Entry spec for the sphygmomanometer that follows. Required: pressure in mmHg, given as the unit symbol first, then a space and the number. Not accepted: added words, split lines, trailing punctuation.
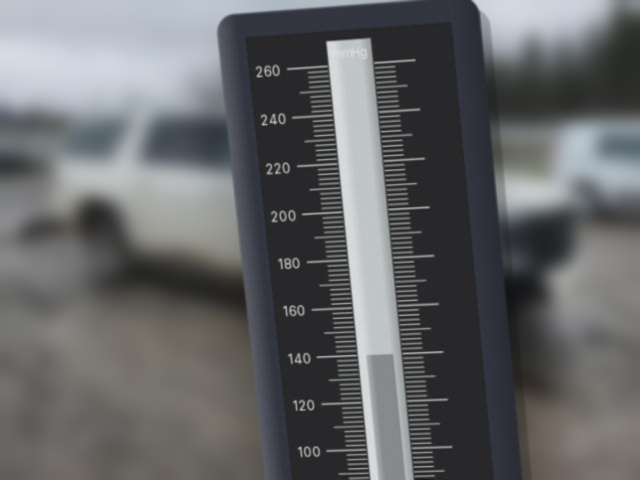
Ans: mmHg 140
